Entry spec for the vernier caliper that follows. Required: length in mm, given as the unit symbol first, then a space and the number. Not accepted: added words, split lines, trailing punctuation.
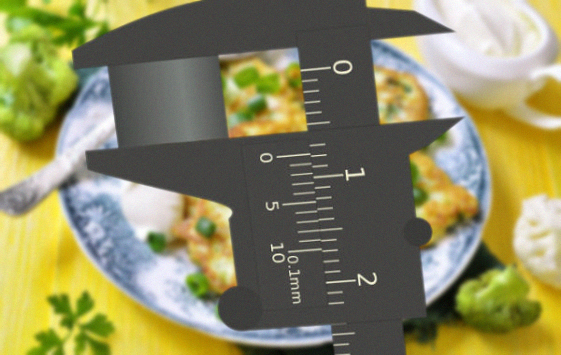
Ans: mm 7.8
